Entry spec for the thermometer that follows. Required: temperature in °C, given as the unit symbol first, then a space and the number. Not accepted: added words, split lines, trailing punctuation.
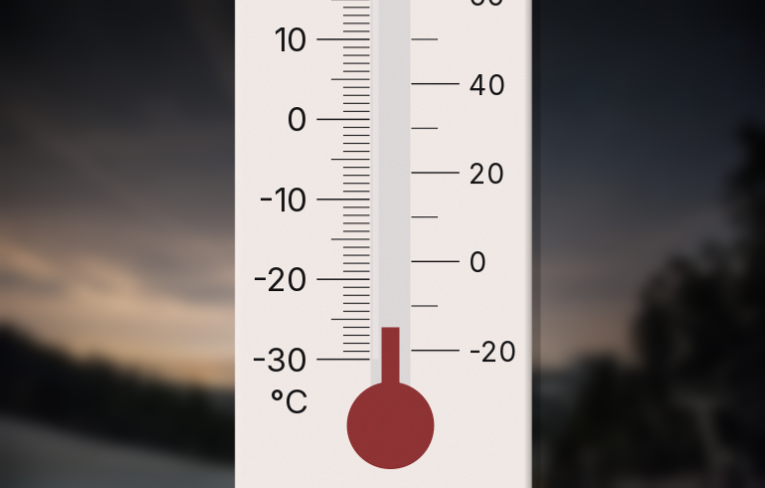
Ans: °C -26
